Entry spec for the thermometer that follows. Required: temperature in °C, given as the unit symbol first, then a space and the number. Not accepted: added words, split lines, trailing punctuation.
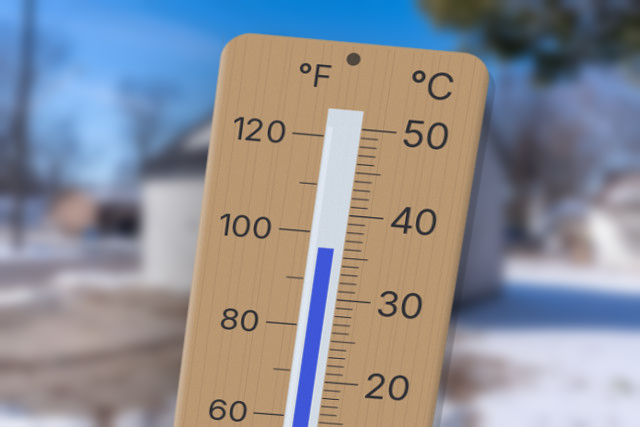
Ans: °C 36
